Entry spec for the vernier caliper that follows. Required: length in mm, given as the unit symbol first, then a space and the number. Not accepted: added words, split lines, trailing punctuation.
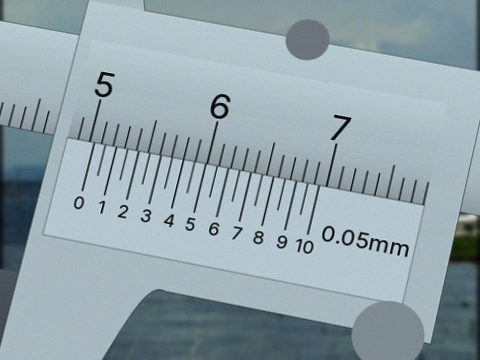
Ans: mm 50.4
